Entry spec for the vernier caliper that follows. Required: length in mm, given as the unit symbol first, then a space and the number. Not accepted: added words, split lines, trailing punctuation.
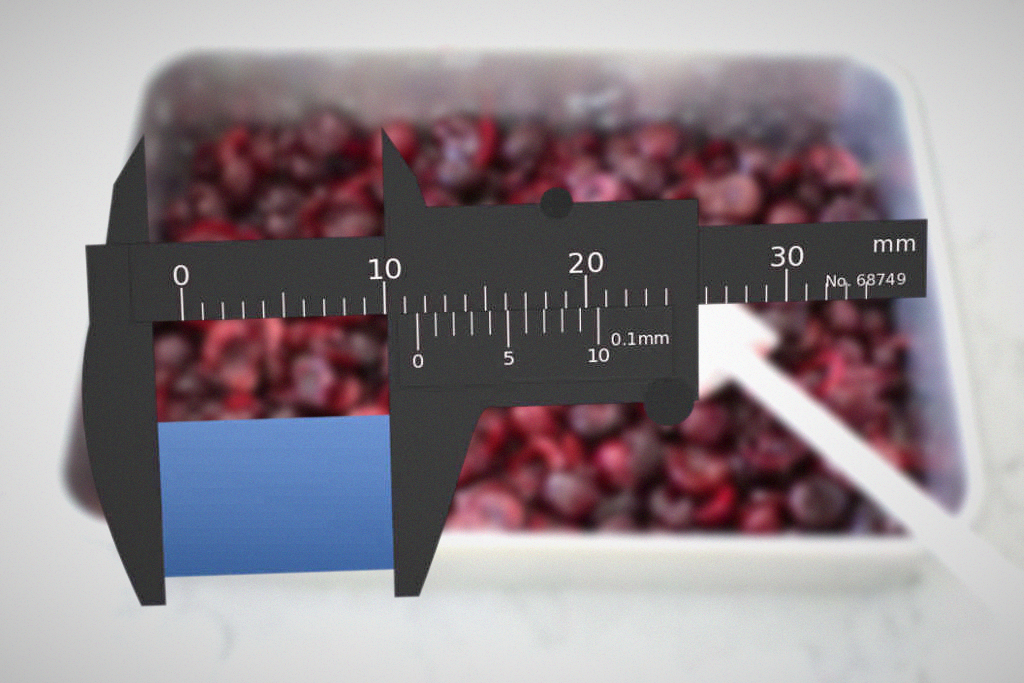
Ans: mm 11.6
